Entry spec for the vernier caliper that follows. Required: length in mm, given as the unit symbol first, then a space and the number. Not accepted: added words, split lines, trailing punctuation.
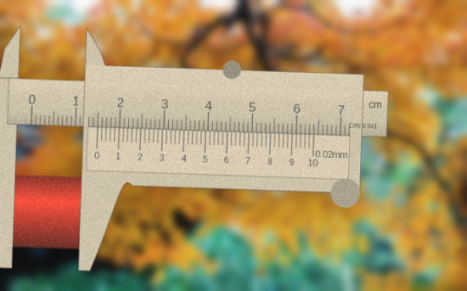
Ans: mm 15.0
